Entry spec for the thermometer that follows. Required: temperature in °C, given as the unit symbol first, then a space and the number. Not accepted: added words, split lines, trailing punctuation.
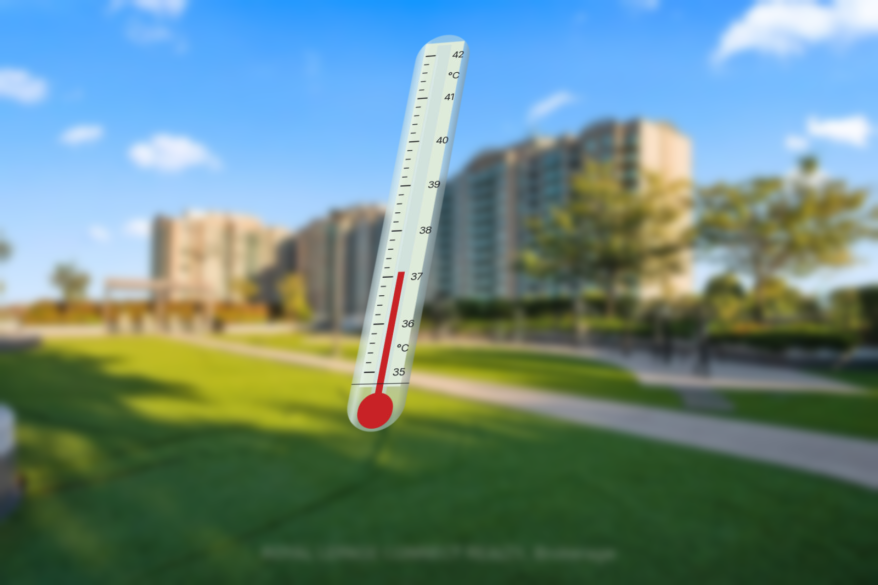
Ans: °C 37.1
